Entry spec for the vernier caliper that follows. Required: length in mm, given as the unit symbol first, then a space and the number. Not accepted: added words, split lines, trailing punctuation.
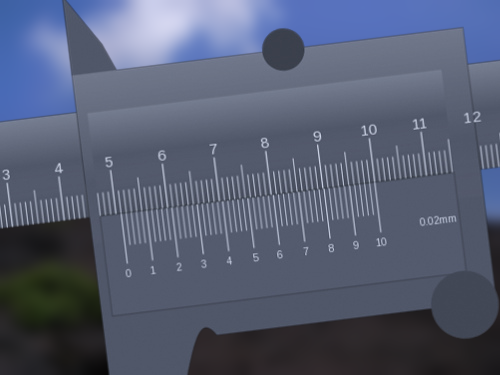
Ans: mm 51.0
